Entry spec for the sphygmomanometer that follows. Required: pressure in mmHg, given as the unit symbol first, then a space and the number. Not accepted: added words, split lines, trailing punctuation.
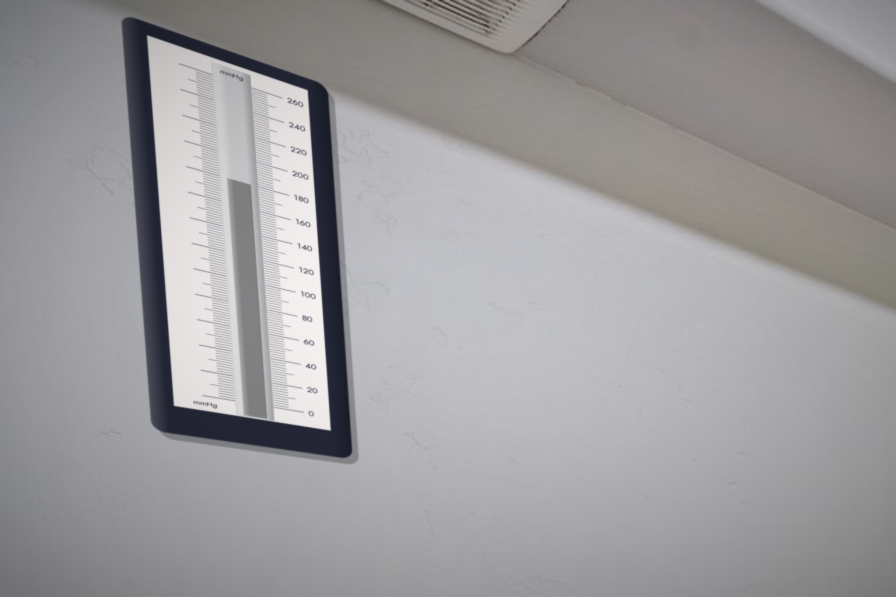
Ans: mmHg 180
